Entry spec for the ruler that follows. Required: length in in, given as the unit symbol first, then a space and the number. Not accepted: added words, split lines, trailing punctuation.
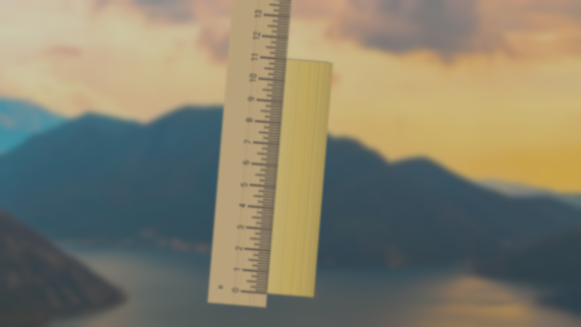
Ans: in 11
